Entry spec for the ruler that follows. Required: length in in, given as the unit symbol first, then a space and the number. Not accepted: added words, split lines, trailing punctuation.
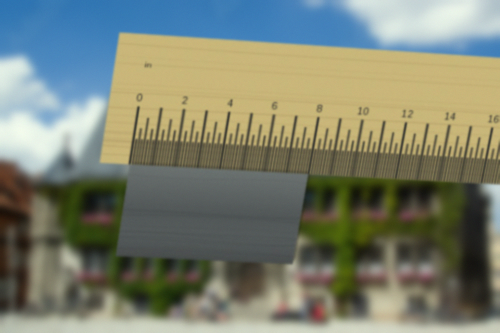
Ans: in 8
